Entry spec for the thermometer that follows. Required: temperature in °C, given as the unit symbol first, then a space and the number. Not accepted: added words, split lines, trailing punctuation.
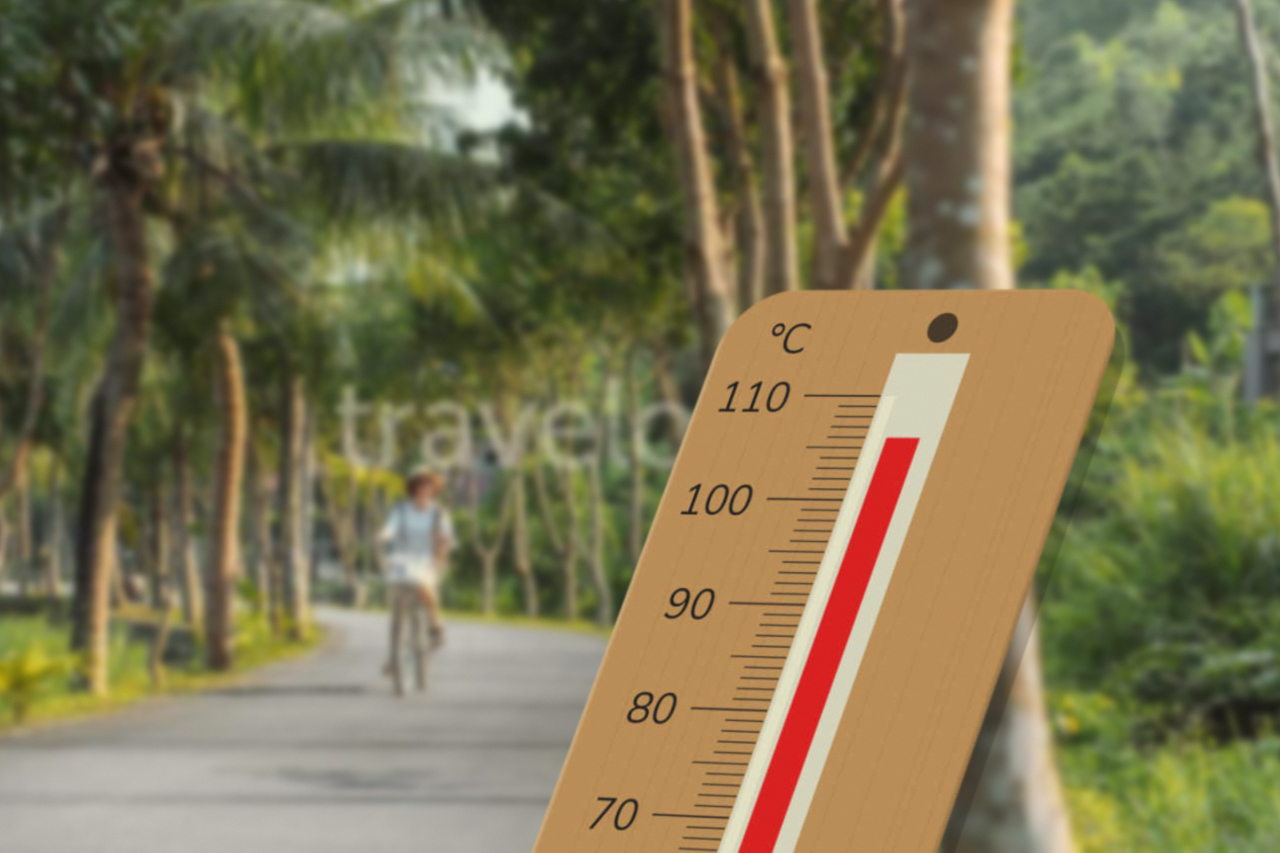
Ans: °C 106
